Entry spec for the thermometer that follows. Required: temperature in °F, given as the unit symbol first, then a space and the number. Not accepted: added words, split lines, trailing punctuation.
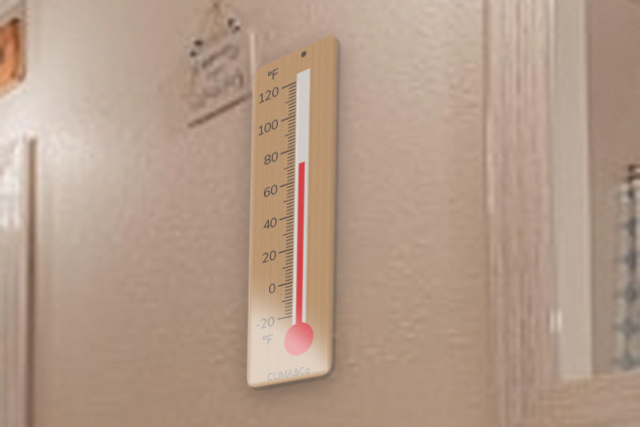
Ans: °F 70
